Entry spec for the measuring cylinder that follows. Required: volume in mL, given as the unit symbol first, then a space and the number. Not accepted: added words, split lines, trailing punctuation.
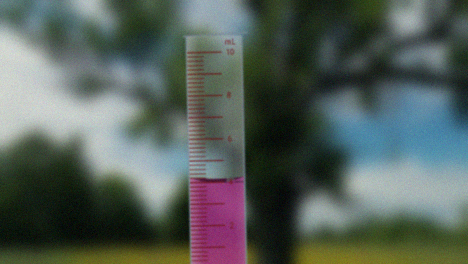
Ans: mL 4
